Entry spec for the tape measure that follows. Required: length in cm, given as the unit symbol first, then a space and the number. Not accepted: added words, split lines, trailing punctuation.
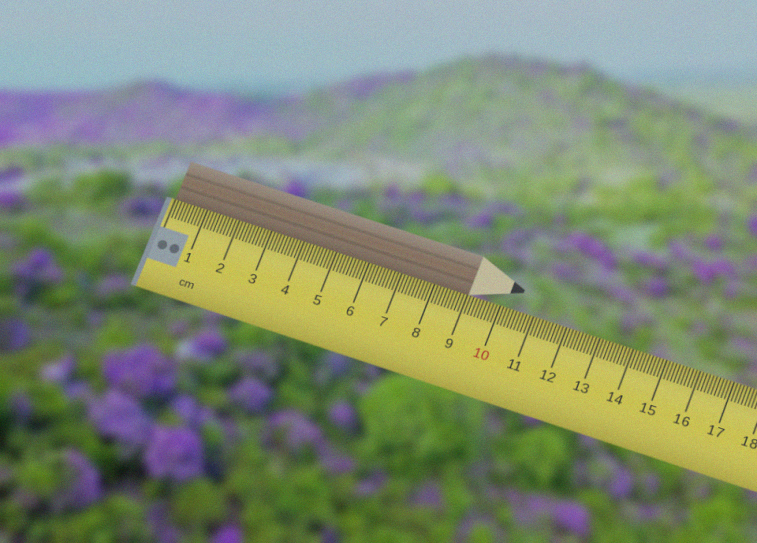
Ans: cm 10.5
